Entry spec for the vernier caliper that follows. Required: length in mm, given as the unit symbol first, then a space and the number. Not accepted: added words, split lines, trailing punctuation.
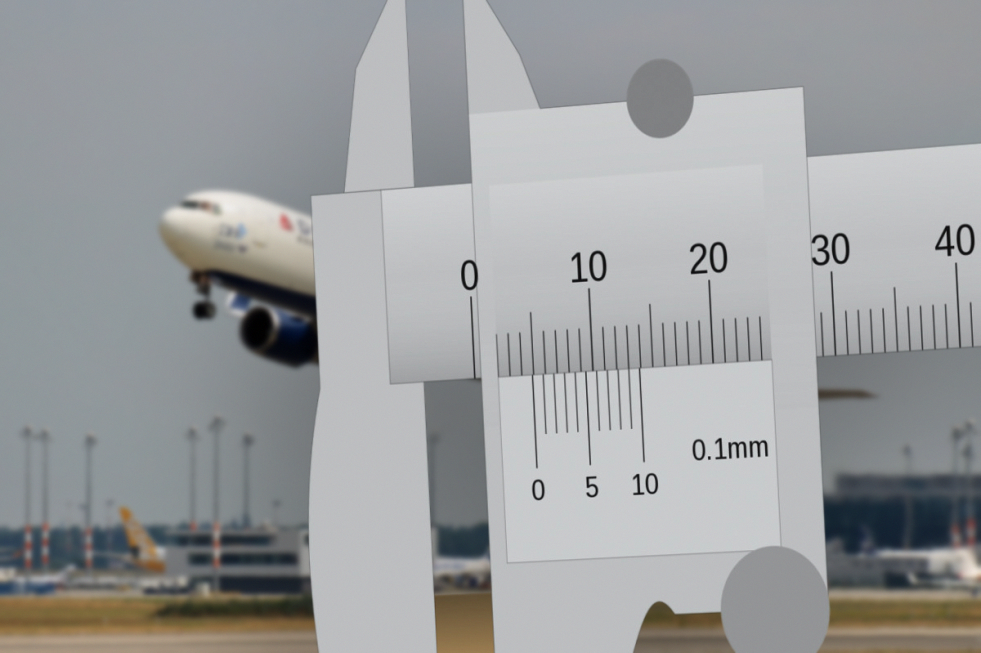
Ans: mm 4.9
